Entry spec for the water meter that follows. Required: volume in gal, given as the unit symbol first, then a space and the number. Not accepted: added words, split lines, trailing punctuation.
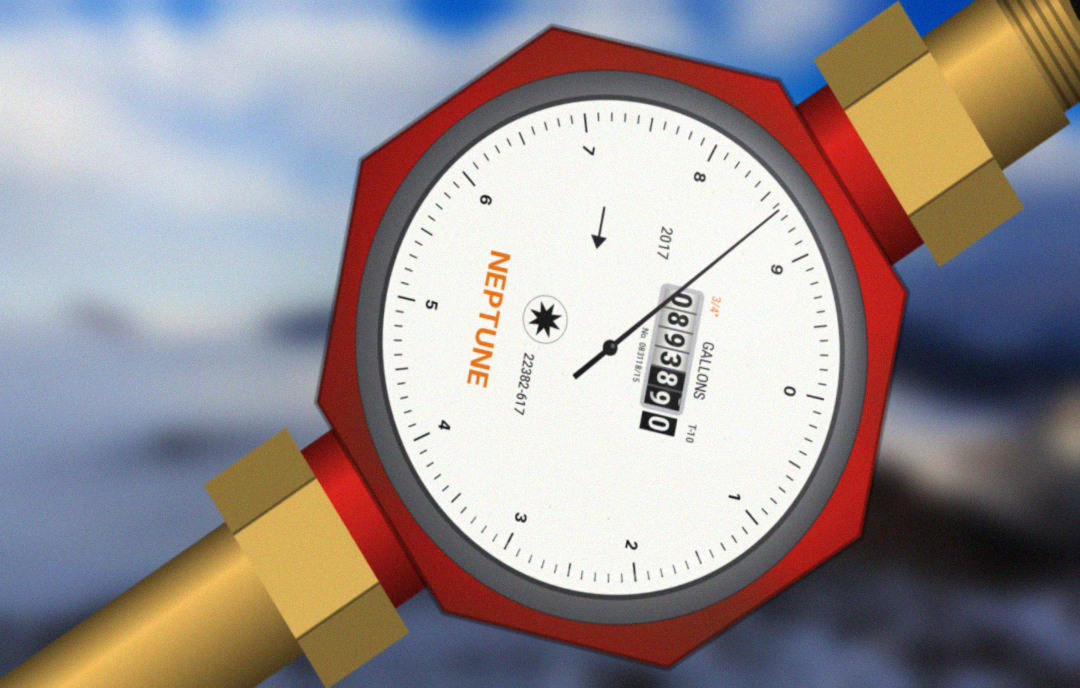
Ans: gal 893888.6
